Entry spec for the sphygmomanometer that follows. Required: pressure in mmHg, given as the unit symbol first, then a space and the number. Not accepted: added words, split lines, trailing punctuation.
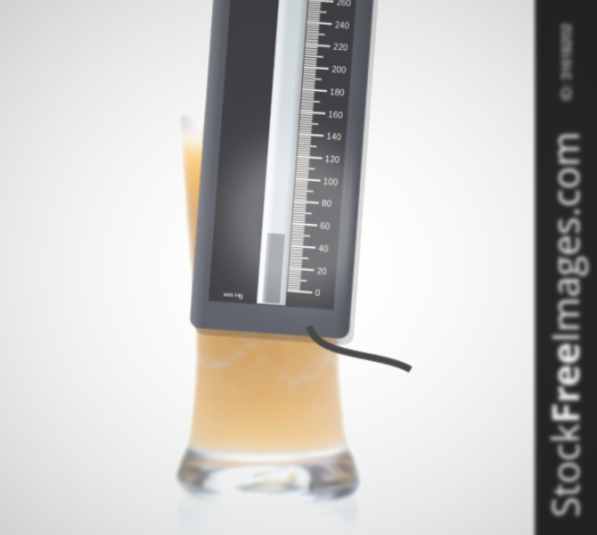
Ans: mmHg 50
